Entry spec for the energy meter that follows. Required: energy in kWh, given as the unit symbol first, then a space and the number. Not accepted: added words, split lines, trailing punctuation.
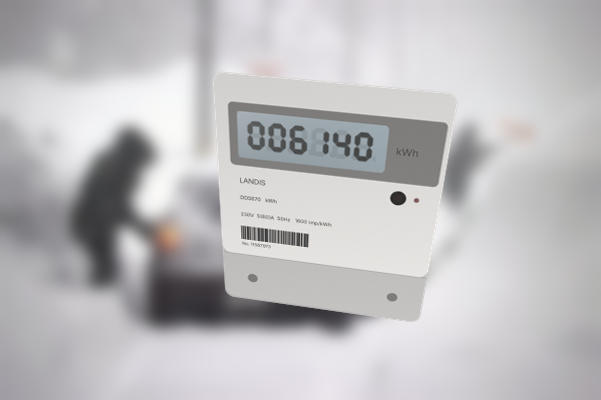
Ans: kWh 6140
